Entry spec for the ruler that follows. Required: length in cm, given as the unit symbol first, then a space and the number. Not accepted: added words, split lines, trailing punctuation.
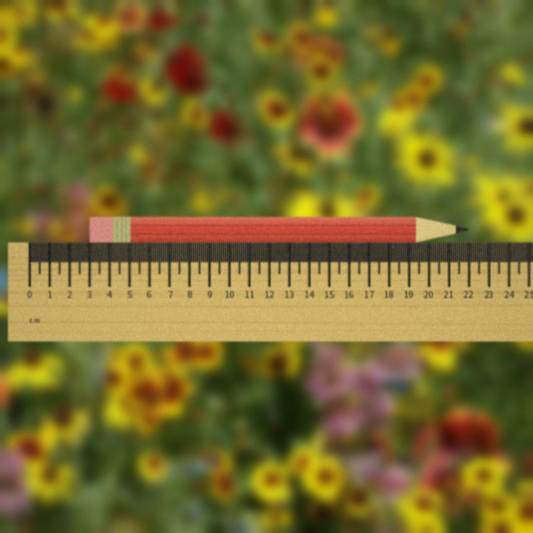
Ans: cm 19
